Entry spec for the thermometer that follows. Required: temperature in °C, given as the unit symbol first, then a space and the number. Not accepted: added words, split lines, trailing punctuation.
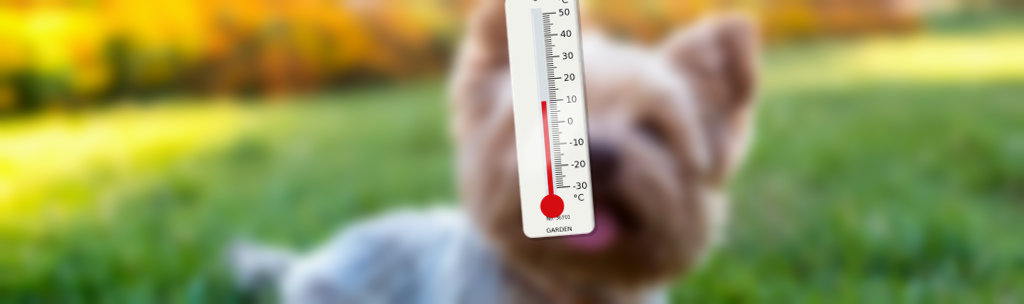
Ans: °C 10
